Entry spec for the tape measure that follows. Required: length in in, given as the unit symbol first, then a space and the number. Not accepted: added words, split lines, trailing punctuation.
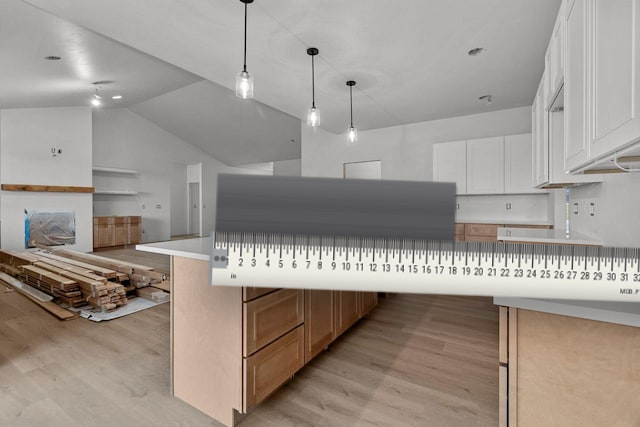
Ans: in 18
